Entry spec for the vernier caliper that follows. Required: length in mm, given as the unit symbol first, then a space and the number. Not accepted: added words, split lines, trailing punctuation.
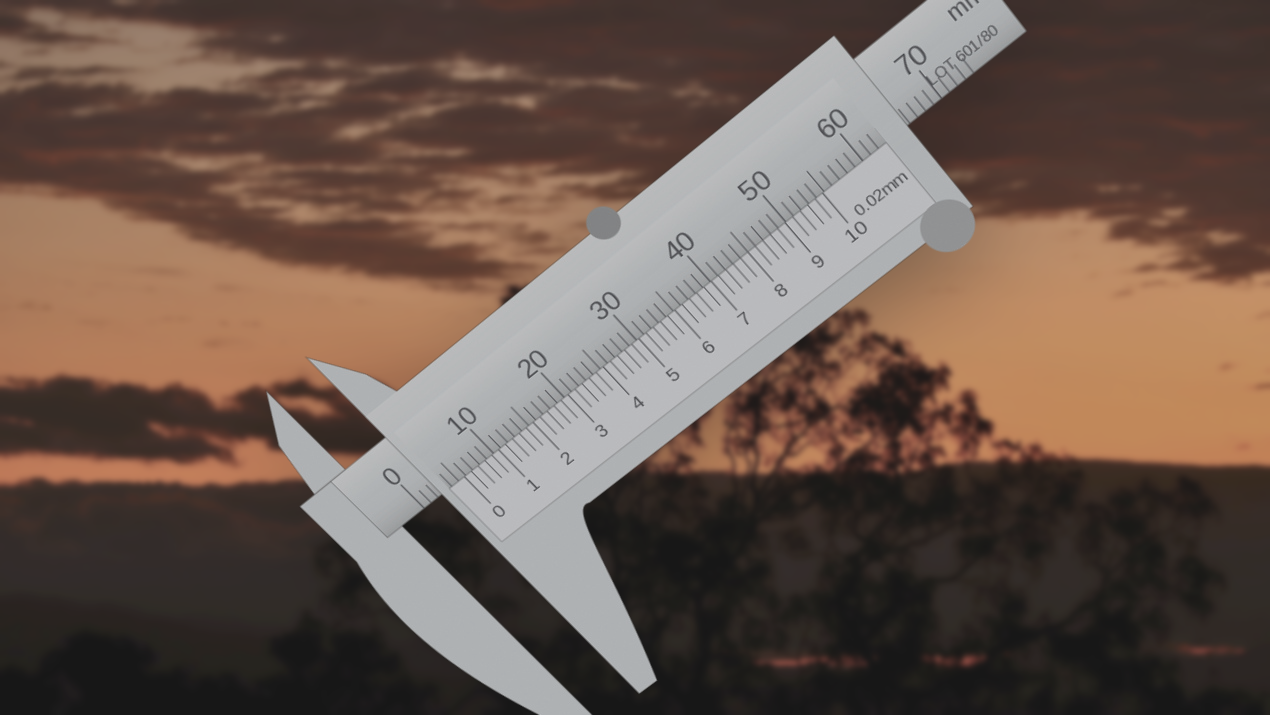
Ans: mm 5.8
